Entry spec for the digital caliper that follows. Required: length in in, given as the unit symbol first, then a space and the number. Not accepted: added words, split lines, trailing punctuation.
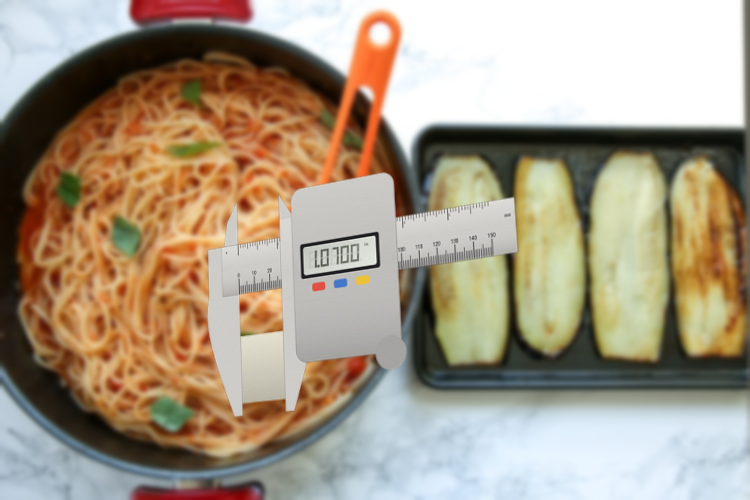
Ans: in 1.0700
